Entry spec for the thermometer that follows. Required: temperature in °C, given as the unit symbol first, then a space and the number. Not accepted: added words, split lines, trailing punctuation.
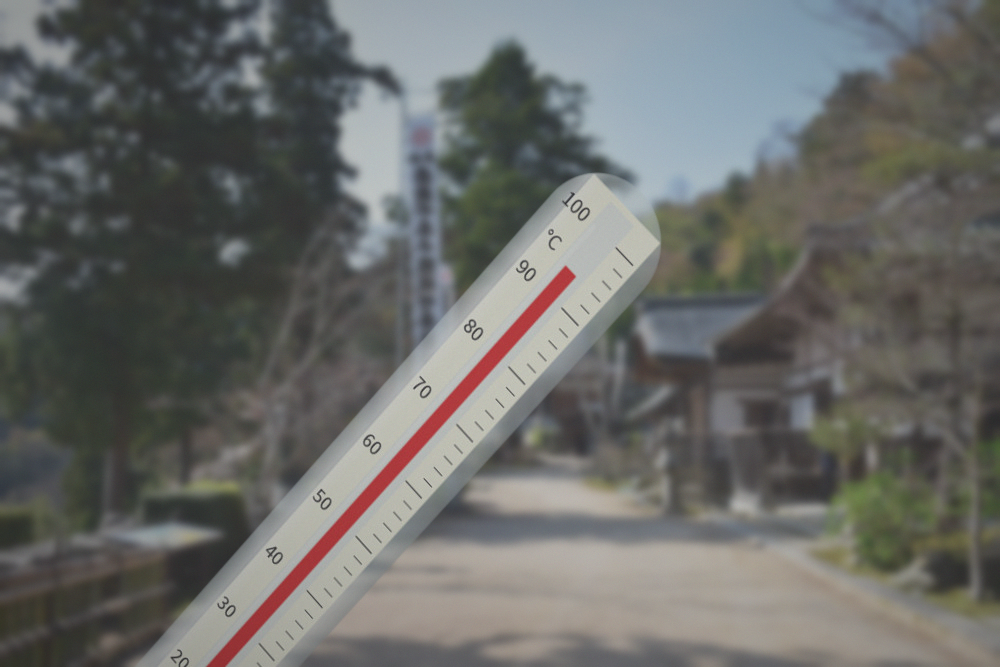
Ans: °C 94
